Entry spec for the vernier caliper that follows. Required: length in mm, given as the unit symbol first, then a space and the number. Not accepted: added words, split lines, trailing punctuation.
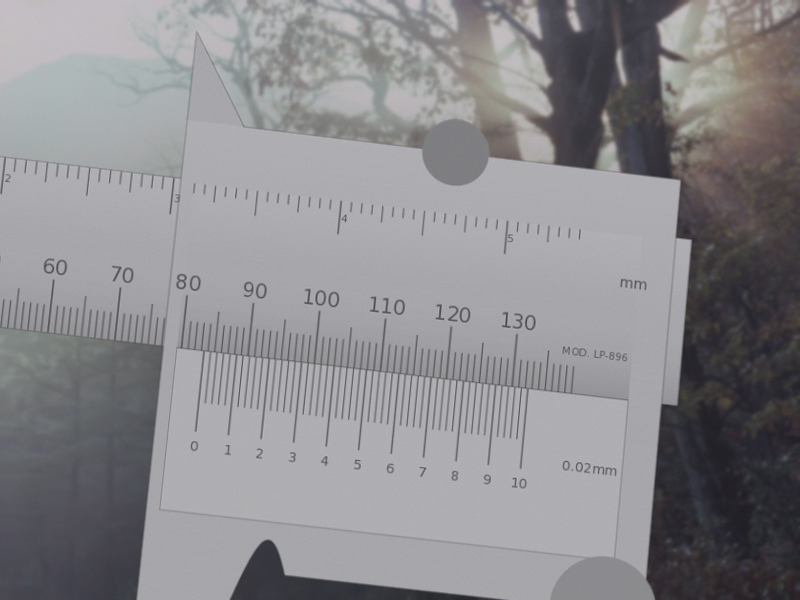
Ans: mm 83.4
